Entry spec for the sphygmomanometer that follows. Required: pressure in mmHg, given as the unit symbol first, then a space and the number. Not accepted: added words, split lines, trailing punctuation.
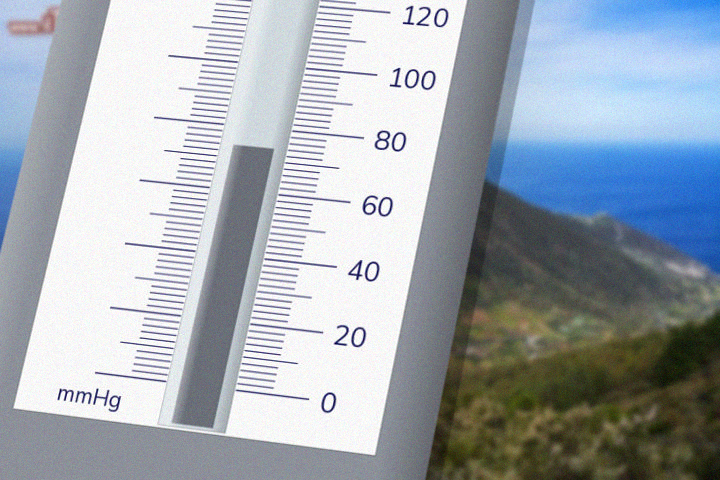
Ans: mmHg 74
